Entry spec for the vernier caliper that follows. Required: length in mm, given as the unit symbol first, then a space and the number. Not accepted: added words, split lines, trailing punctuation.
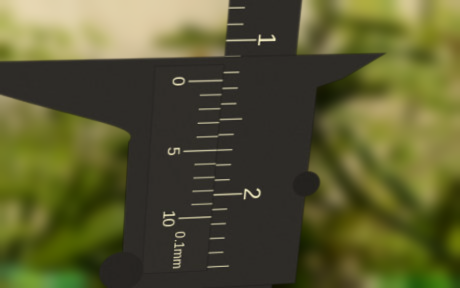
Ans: mm 12.5
